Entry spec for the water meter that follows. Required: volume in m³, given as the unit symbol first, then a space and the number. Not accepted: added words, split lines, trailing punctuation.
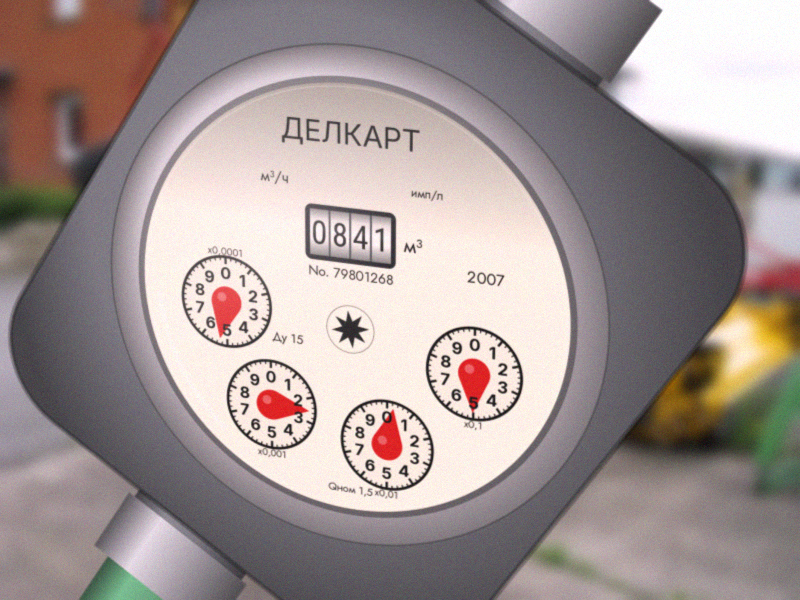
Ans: m³ 841.5025
